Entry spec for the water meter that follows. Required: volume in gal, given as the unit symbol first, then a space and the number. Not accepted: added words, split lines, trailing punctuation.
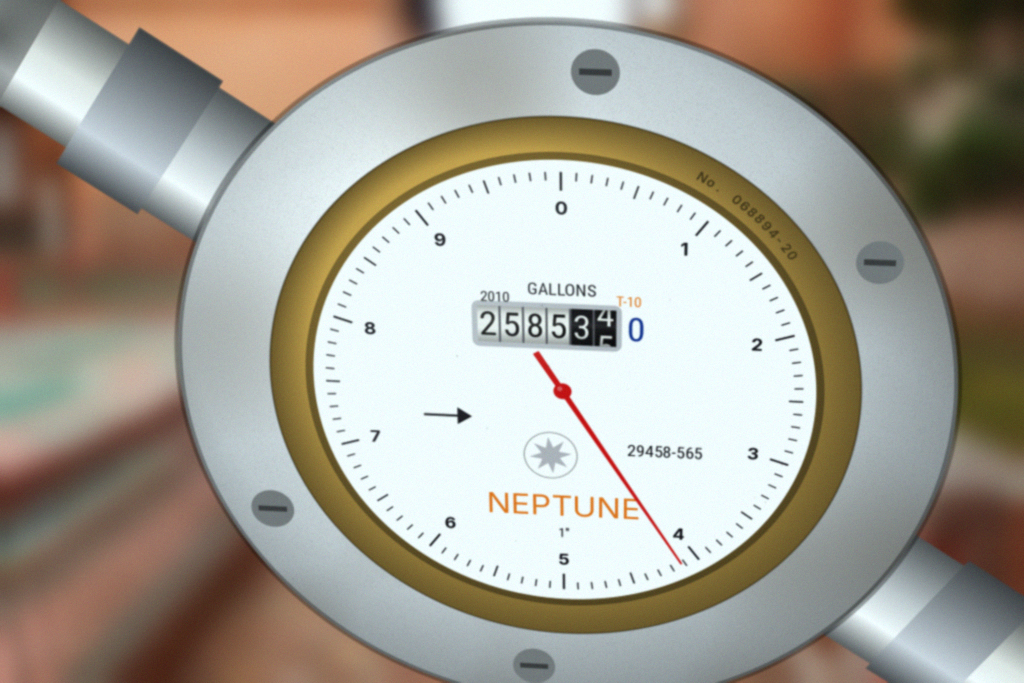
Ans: gal 2585344.1
